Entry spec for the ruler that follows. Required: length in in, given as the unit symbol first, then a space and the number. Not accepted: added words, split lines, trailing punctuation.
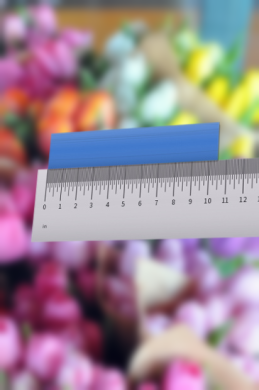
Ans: in 10.5
